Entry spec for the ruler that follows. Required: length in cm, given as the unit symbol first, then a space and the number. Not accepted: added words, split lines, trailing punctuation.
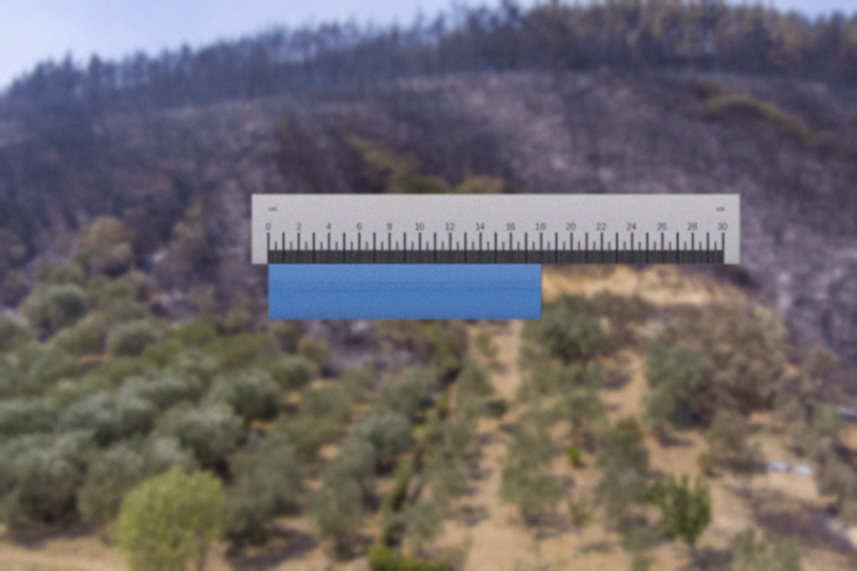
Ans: cm 18
